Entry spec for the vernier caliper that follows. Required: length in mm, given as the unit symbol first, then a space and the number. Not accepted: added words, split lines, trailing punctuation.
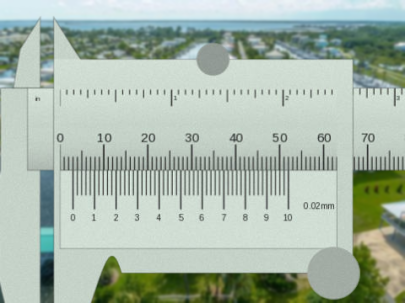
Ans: mm 3.0
